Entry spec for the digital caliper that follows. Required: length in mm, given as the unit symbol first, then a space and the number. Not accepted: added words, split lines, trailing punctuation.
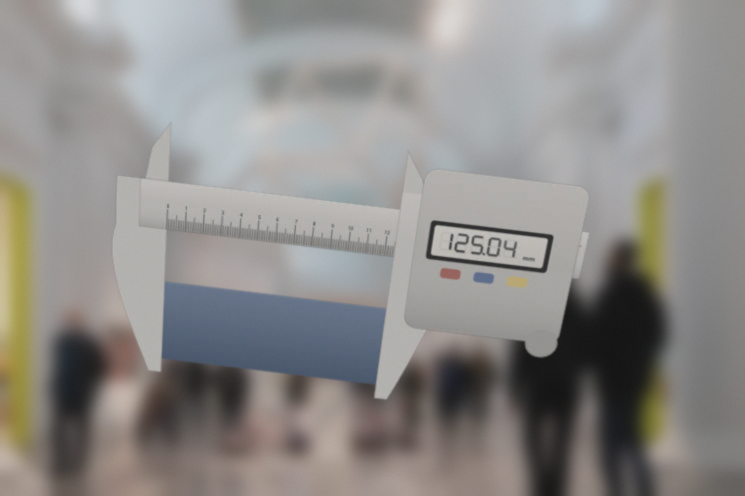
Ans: mm 125.04
